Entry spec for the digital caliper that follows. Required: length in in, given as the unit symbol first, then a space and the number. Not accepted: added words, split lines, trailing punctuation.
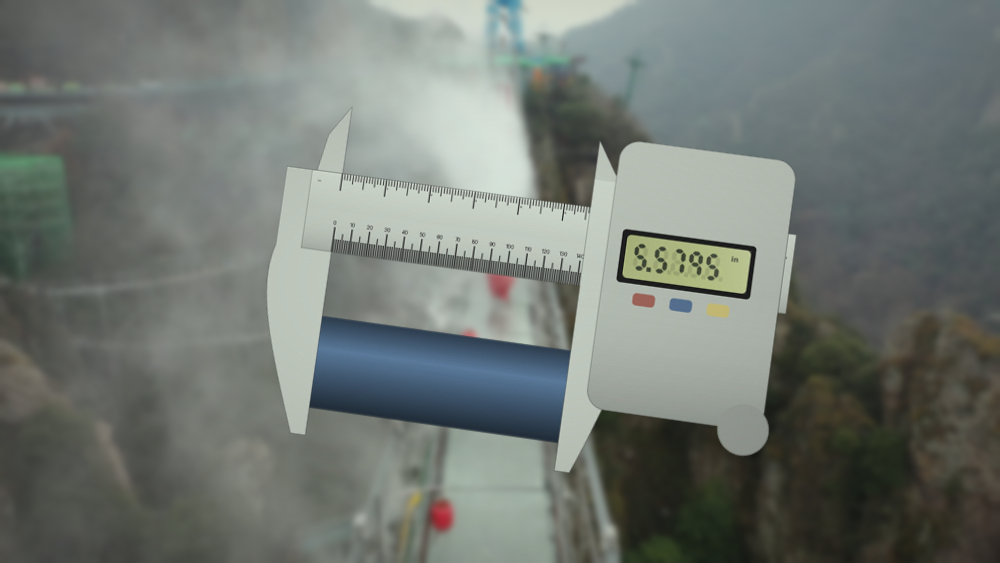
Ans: in 5.5795
